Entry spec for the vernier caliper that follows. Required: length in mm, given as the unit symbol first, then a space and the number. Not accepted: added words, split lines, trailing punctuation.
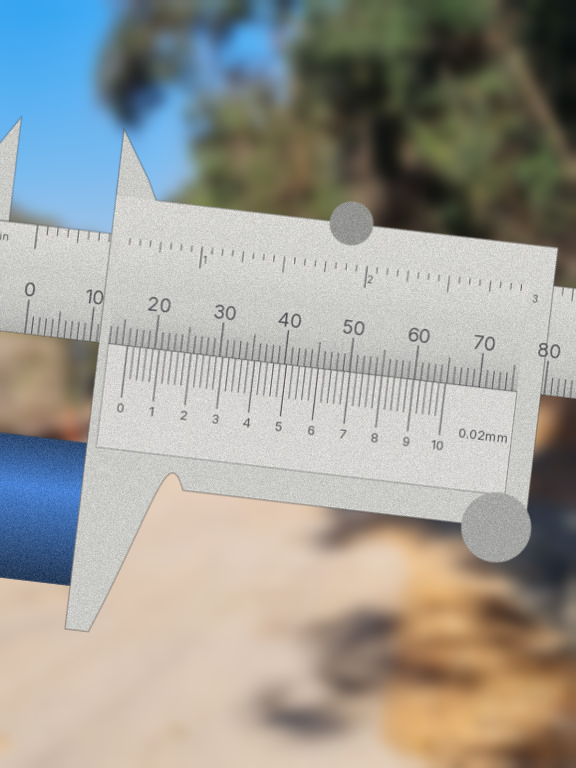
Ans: mm 15.8
